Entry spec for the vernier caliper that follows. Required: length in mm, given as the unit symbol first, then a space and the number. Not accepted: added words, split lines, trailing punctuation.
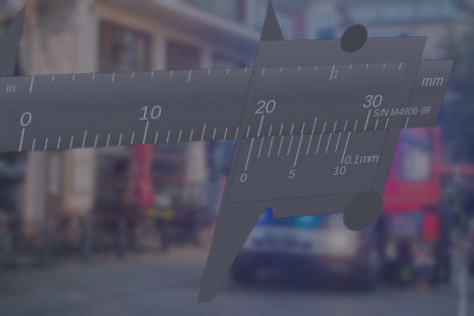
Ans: mm 19.6
